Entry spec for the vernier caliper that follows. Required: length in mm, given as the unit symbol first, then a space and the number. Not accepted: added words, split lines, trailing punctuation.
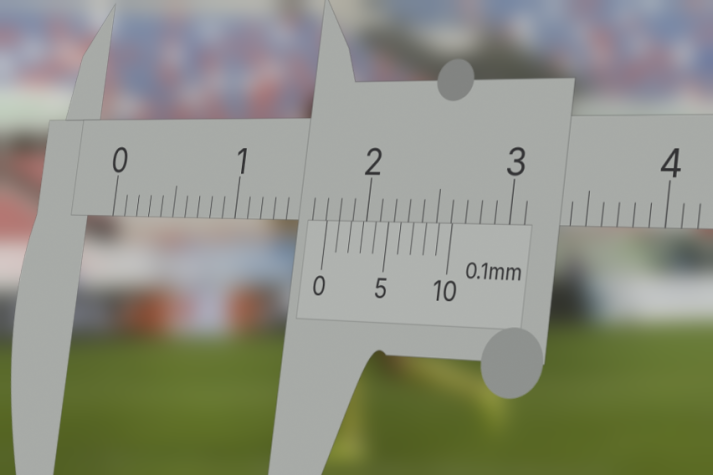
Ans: mm 17.1
